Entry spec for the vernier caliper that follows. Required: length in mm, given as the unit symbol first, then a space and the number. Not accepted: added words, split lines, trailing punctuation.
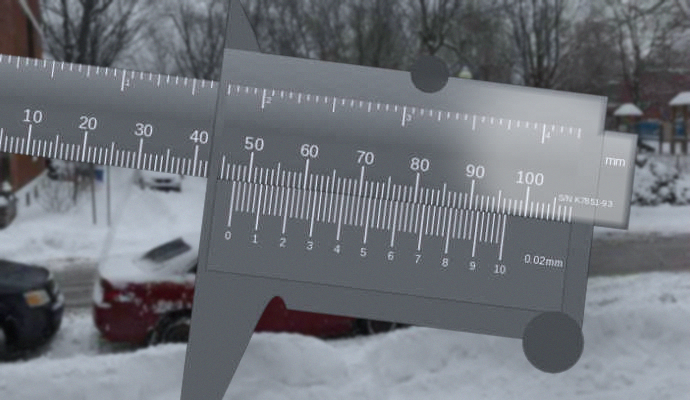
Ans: mm 47.4
